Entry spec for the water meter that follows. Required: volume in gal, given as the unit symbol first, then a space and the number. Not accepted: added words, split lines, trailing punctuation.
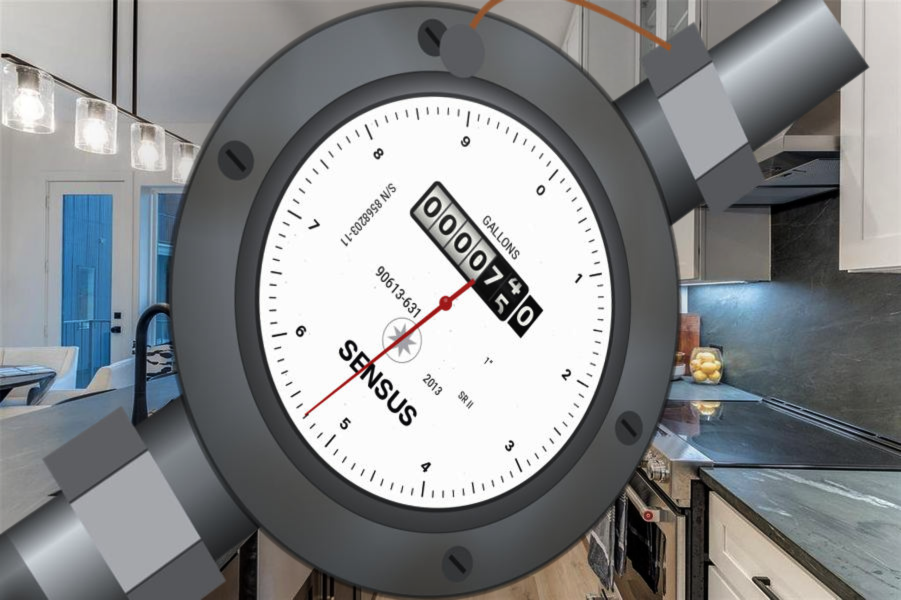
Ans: gal 745.3
